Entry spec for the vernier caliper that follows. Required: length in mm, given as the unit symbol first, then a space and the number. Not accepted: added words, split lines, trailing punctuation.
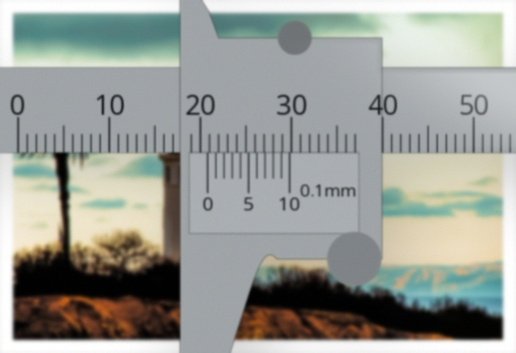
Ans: mm 20.8
